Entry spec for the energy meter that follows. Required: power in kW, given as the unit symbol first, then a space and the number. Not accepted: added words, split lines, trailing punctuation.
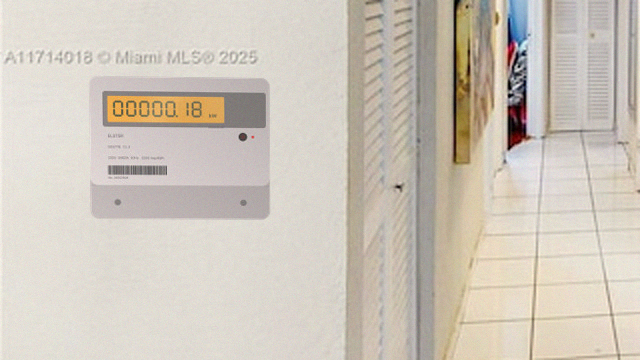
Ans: kW 0.18
